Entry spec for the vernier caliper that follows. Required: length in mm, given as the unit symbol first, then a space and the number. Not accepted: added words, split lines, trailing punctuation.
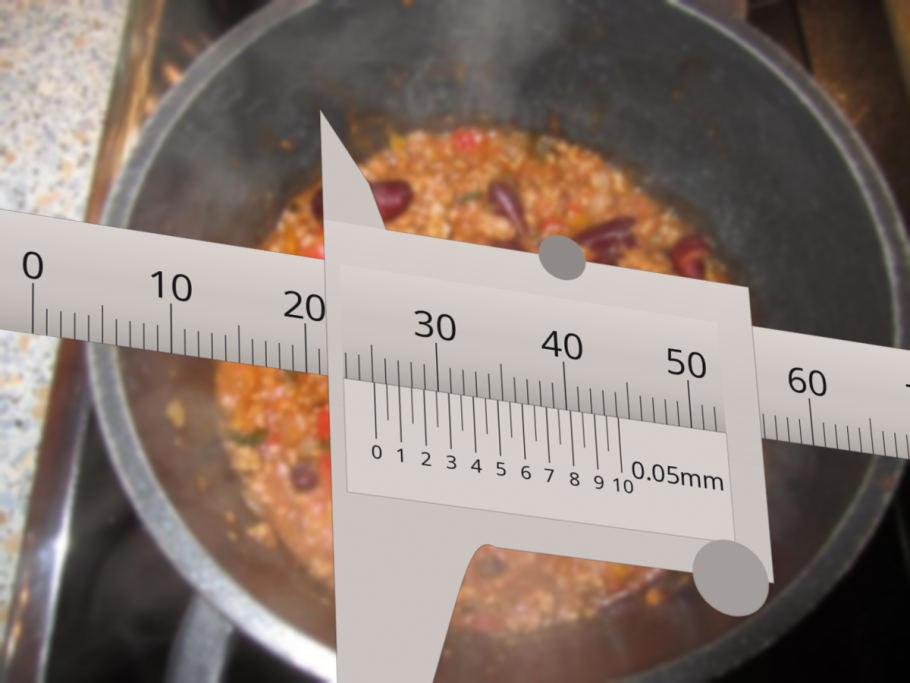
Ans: mm 25.1
